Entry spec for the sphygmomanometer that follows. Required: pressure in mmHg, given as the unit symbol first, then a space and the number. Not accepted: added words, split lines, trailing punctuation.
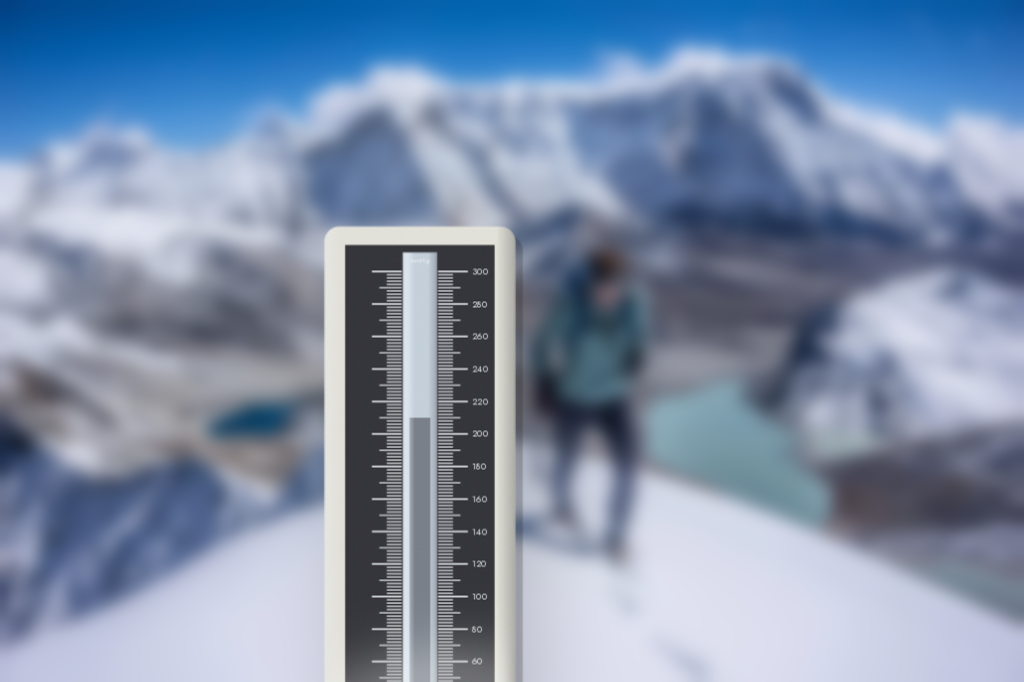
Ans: mmHg 210
